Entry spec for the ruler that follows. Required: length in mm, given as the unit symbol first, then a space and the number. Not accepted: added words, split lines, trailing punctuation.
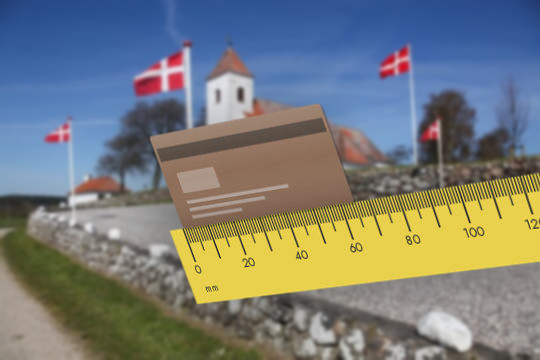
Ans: mm 65
